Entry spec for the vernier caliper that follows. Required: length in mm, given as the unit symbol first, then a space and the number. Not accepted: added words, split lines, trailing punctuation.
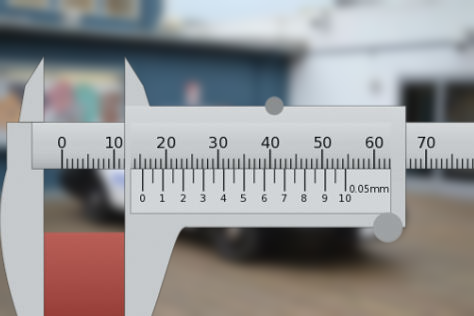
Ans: mm 15.5
